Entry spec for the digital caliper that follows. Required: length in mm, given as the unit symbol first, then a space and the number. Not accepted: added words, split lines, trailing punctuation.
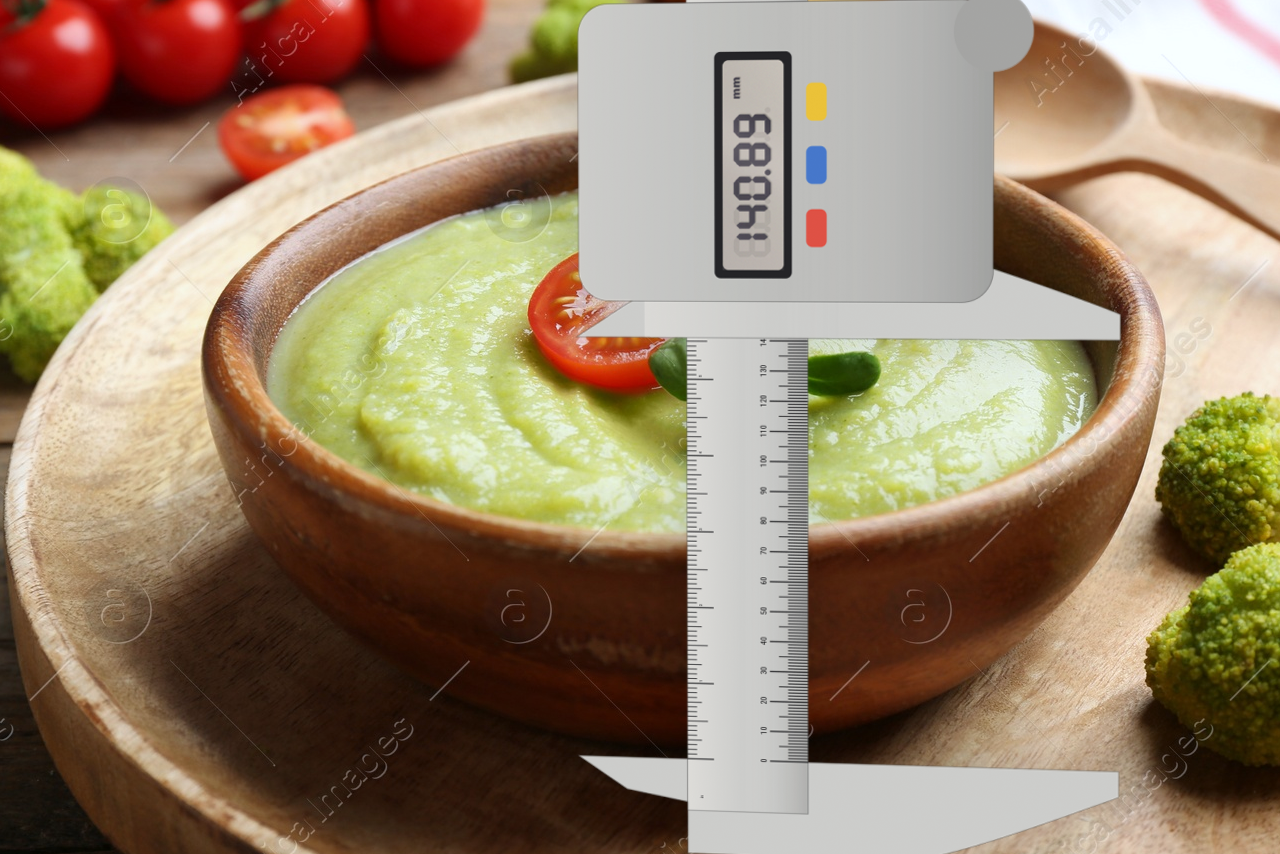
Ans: mm 140.89
